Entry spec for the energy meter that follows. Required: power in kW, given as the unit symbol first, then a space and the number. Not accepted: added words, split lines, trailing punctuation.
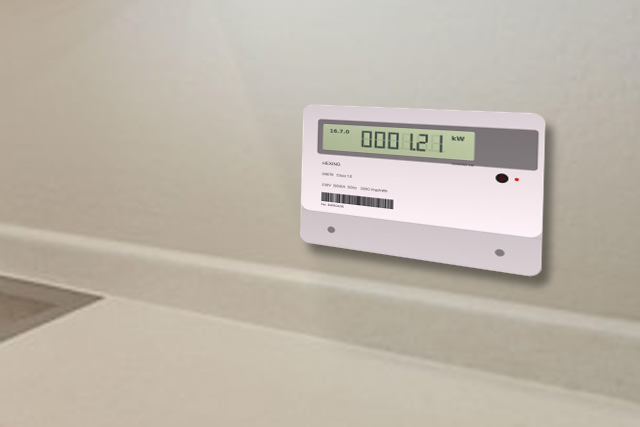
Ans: kW 1.21
